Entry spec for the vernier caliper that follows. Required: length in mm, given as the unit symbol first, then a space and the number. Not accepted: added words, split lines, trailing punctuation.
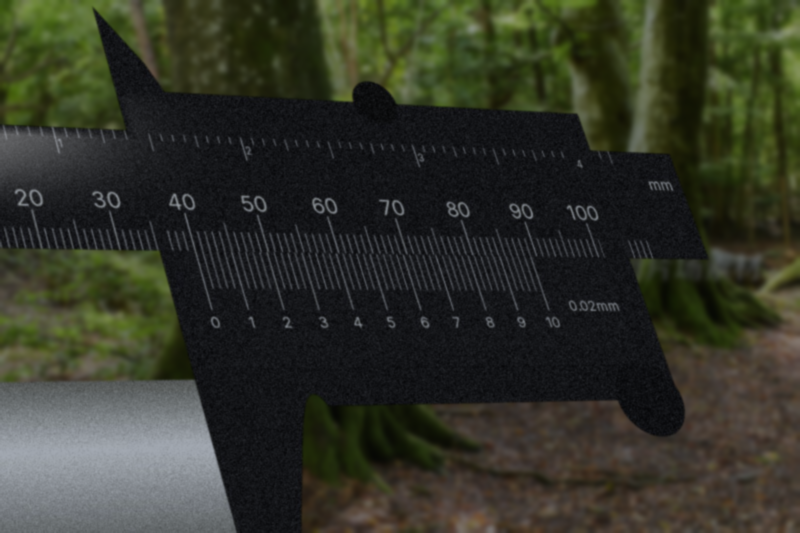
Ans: mm 40.0
